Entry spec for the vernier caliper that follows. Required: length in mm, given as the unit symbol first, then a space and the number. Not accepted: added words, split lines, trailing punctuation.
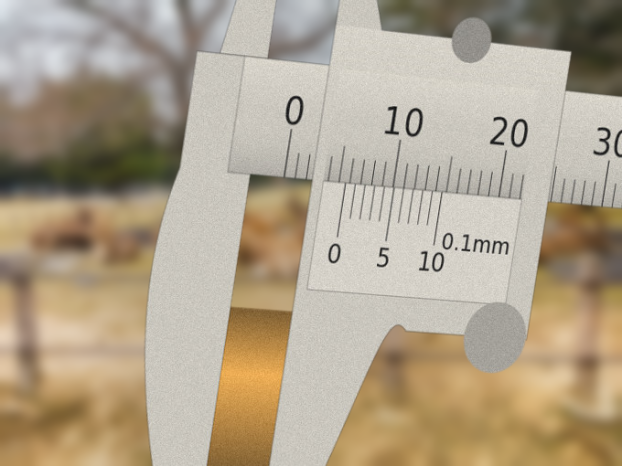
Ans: mm 5.6
